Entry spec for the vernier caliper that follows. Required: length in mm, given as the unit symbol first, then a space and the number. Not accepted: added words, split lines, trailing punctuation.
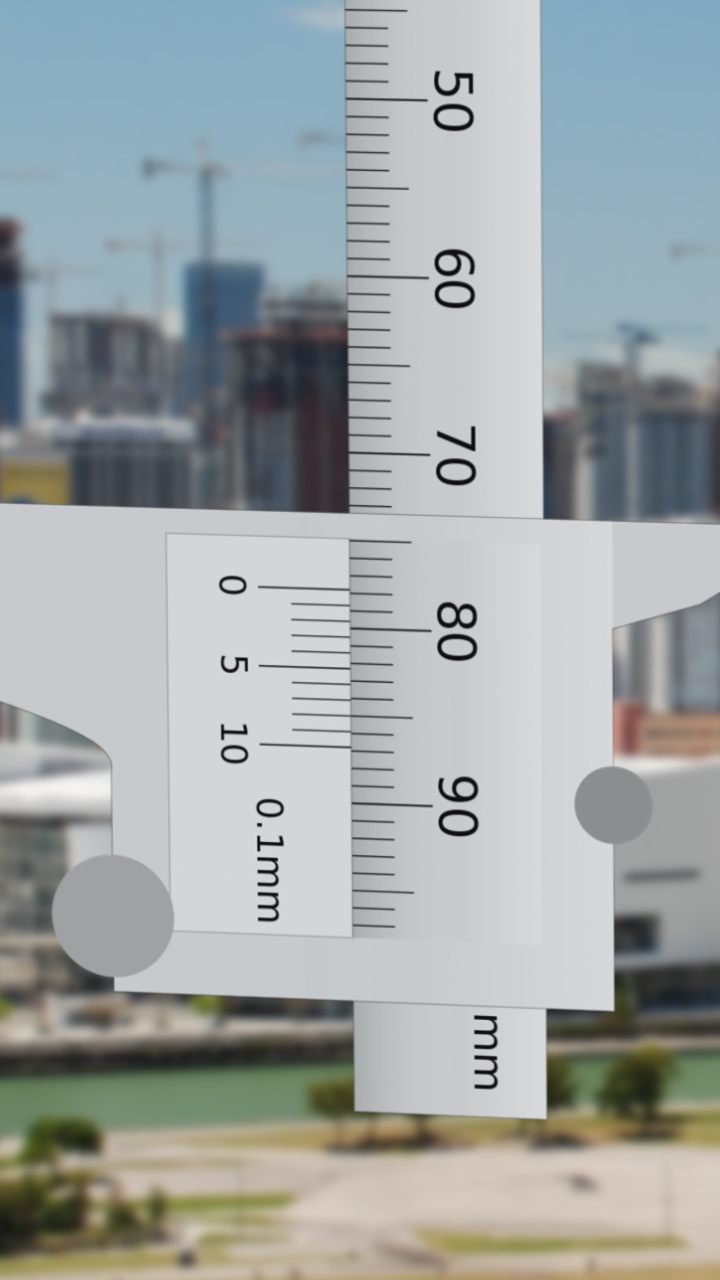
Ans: mm 77.8
